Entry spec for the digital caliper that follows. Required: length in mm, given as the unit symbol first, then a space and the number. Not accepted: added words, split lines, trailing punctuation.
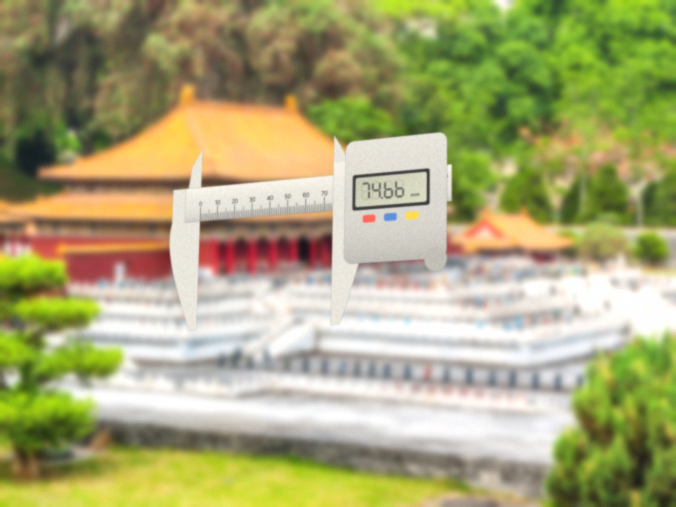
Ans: mm 74.66
